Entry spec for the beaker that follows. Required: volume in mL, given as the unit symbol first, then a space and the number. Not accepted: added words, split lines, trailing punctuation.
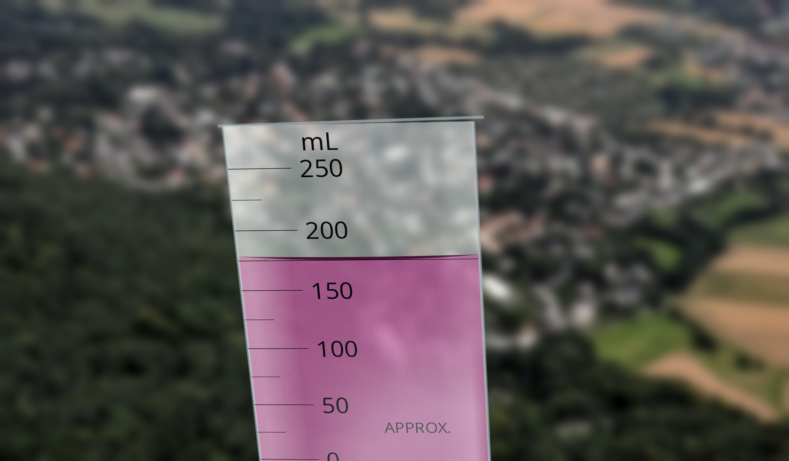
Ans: mL 175
